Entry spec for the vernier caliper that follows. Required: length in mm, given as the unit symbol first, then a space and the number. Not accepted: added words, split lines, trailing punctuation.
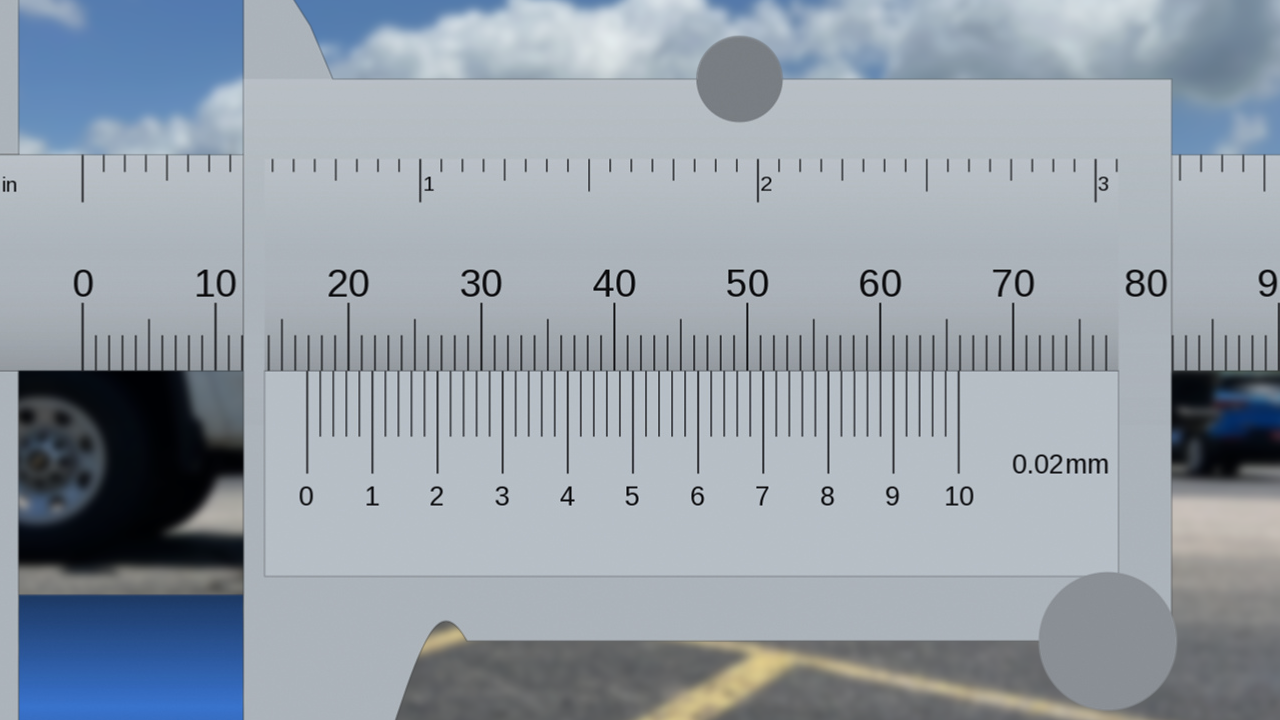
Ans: mm 16.9
